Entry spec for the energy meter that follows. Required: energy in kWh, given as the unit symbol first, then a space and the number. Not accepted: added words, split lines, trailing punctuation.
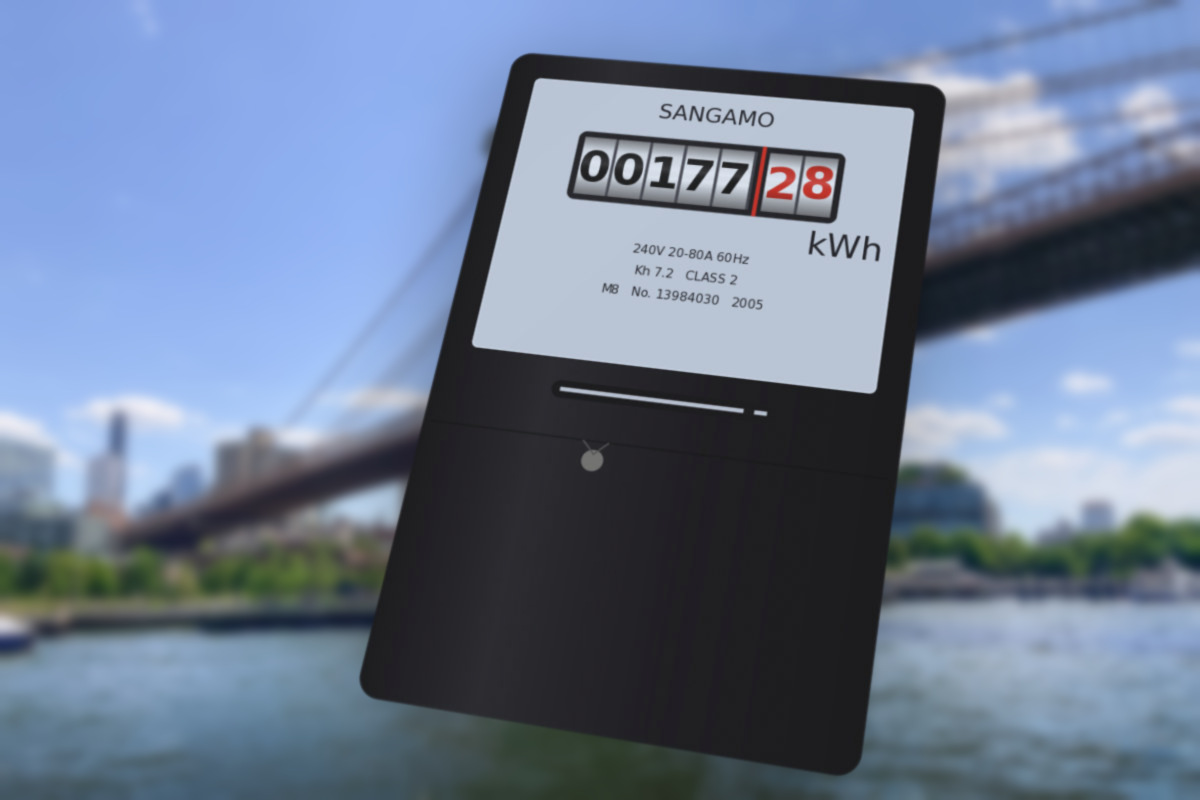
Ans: kWh 177.28
